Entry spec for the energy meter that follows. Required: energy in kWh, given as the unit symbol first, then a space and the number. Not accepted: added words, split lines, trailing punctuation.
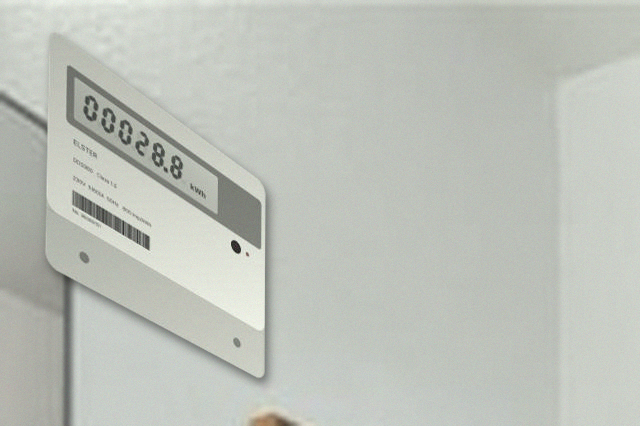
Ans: kWh 28.8
